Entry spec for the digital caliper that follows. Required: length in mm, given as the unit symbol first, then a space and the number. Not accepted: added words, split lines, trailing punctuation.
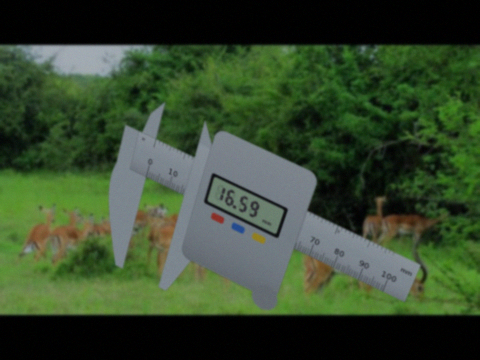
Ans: mm 16.59
